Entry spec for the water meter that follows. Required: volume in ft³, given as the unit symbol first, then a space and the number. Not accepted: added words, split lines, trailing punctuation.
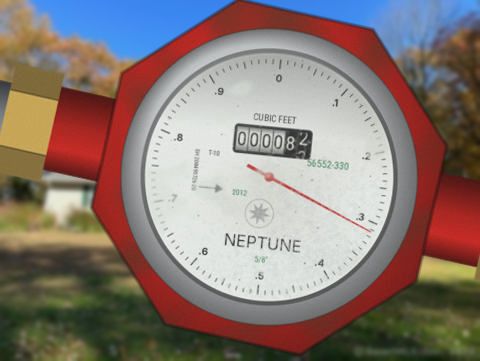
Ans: ft³ 82.31
